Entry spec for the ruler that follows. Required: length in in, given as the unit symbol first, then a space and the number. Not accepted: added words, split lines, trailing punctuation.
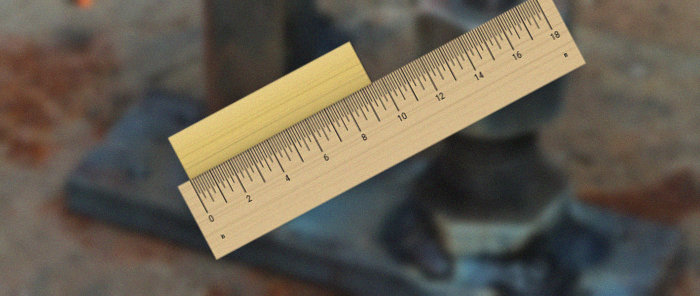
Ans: in 9.5
